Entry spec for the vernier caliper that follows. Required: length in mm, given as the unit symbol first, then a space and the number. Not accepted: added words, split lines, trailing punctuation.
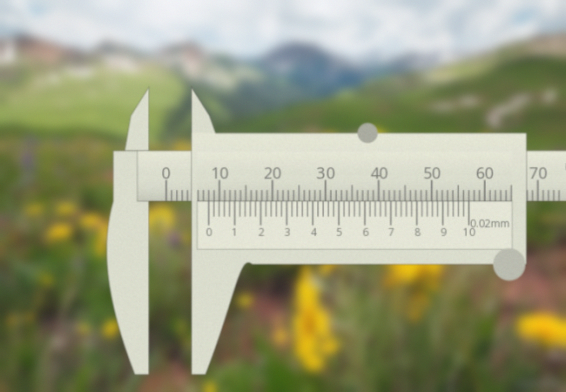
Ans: mm 8.0
